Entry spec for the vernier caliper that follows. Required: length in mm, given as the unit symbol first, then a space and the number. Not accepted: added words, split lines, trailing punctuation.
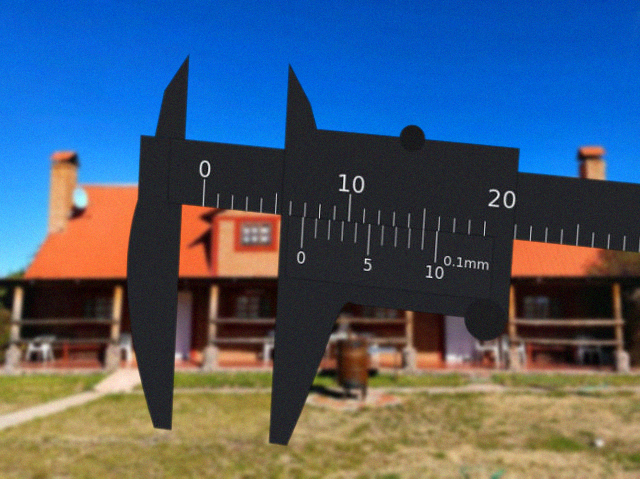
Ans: mm 6.9
